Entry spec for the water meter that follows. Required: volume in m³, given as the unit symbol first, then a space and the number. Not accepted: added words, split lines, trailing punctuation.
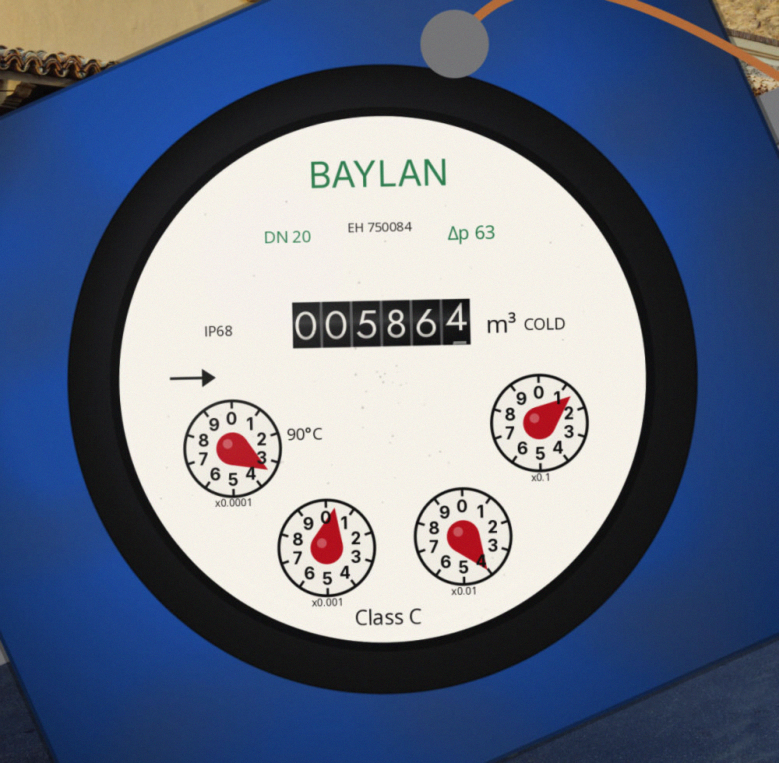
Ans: m³ 5864.1403
